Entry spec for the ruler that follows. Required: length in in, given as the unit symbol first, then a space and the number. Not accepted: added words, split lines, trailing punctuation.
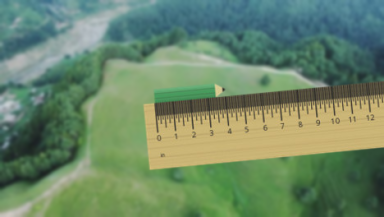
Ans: in 4
